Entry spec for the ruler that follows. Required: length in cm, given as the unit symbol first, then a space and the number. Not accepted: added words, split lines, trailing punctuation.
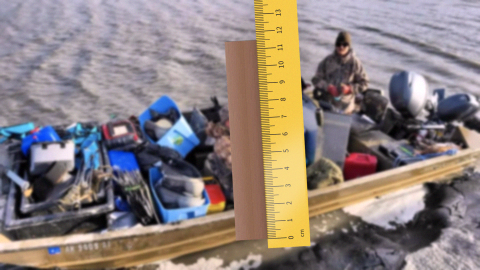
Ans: cm 11.5
